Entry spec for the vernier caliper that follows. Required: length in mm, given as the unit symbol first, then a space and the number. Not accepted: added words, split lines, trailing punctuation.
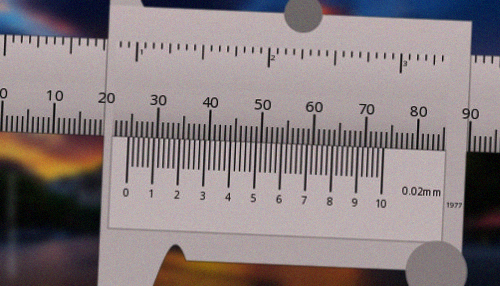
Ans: mm 24.5
